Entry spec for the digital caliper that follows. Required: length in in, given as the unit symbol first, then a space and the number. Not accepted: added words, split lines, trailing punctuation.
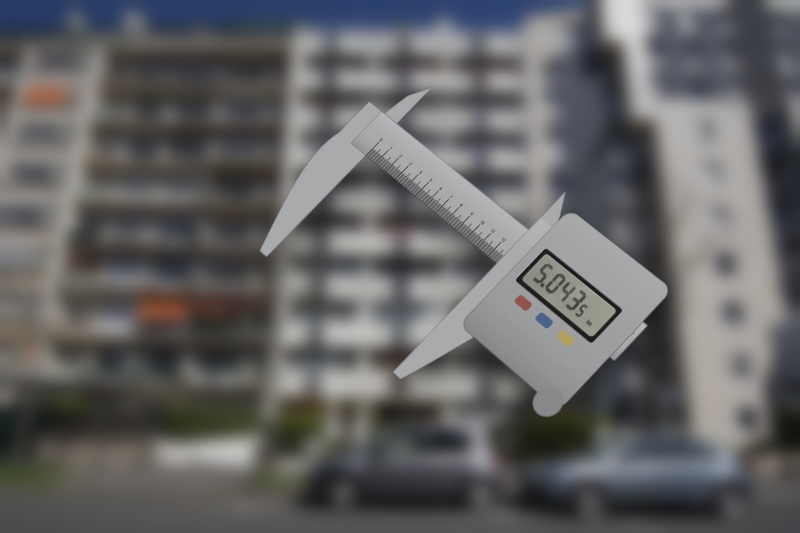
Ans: in 5.0435
